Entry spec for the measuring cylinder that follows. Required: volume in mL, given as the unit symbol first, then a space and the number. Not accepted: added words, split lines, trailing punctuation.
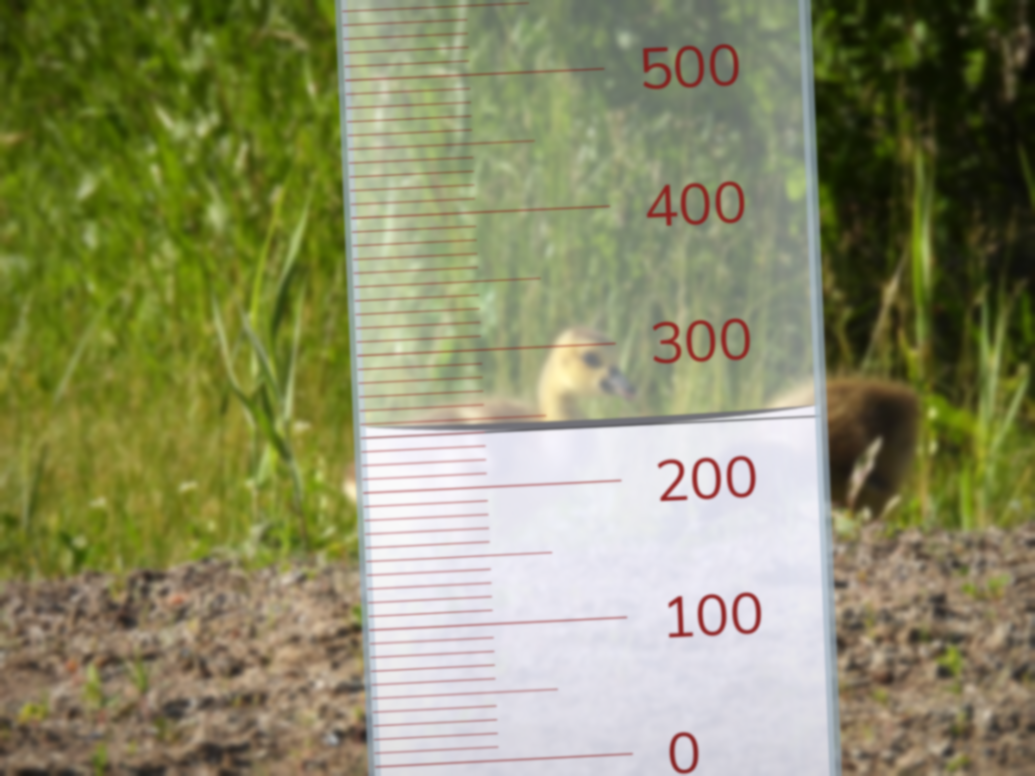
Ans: mL 240
